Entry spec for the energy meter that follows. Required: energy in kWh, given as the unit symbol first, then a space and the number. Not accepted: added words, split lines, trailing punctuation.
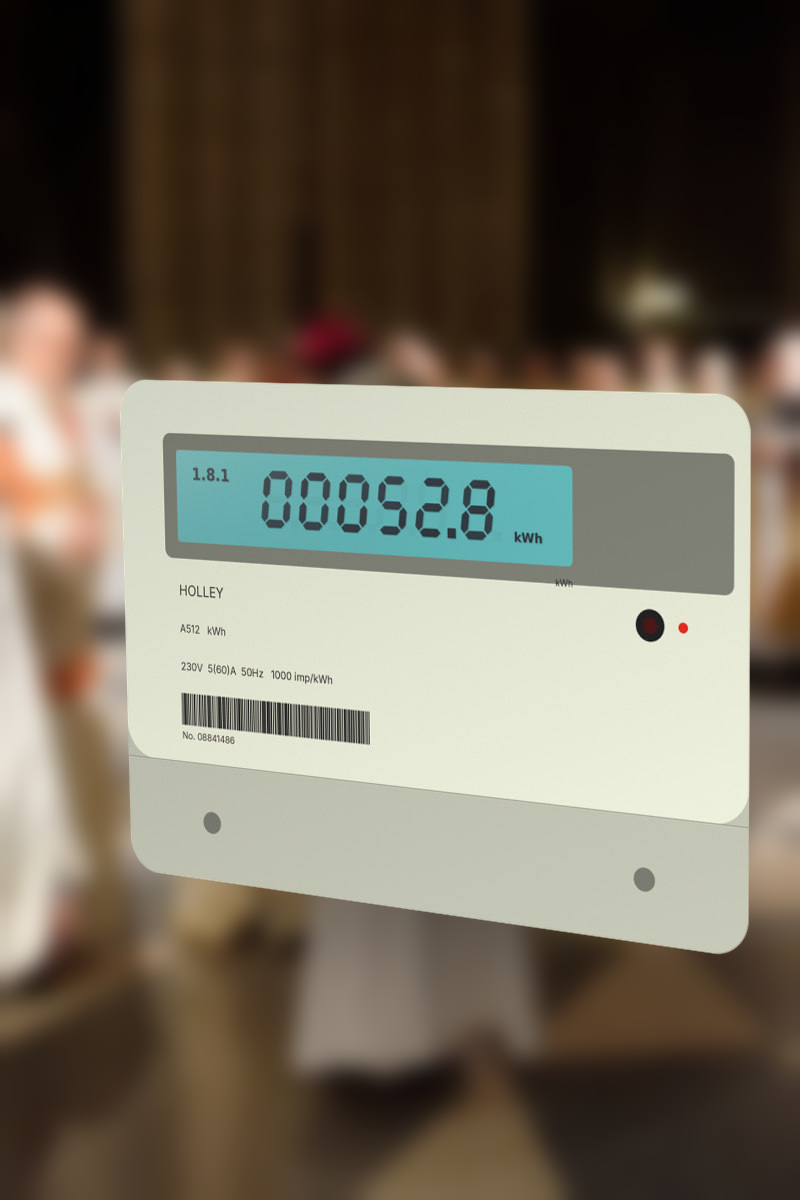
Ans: kWh 52.8
